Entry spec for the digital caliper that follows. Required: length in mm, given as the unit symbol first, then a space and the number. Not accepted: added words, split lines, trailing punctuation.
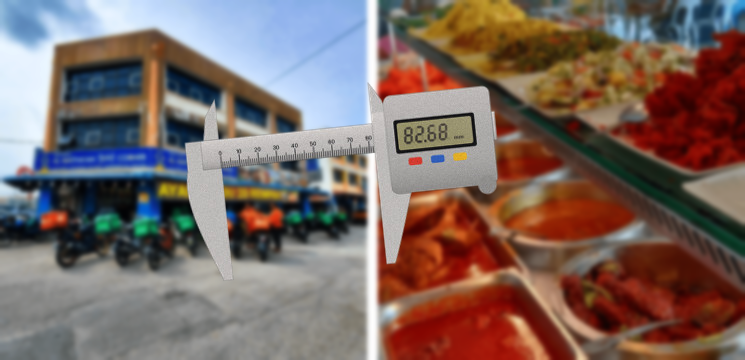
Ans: mm 82.68
